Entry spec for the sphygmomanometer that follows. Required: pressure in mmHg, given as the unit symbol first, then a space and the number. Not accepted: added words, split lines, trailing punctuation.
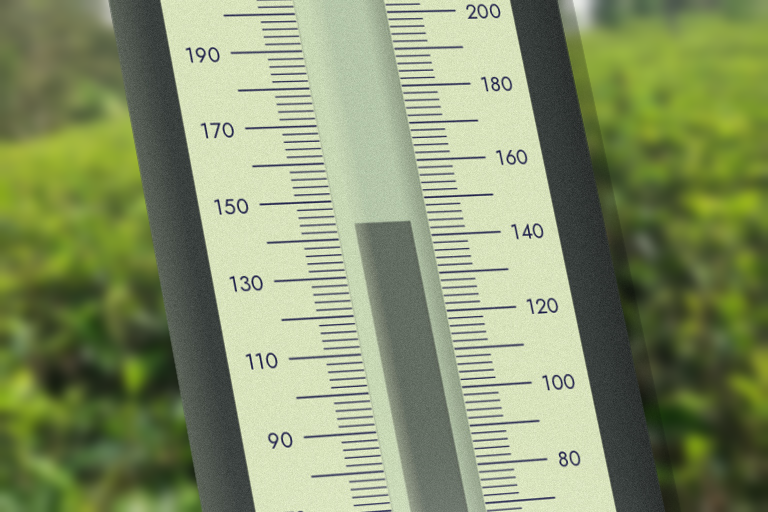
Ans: mmHg 144
